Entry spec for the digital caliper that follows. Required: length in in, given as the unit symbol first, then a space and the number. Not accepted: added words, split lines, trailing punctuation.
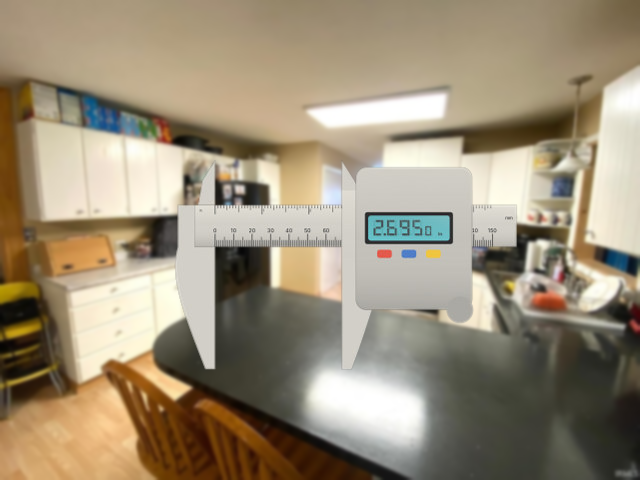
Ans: in 2.6950
